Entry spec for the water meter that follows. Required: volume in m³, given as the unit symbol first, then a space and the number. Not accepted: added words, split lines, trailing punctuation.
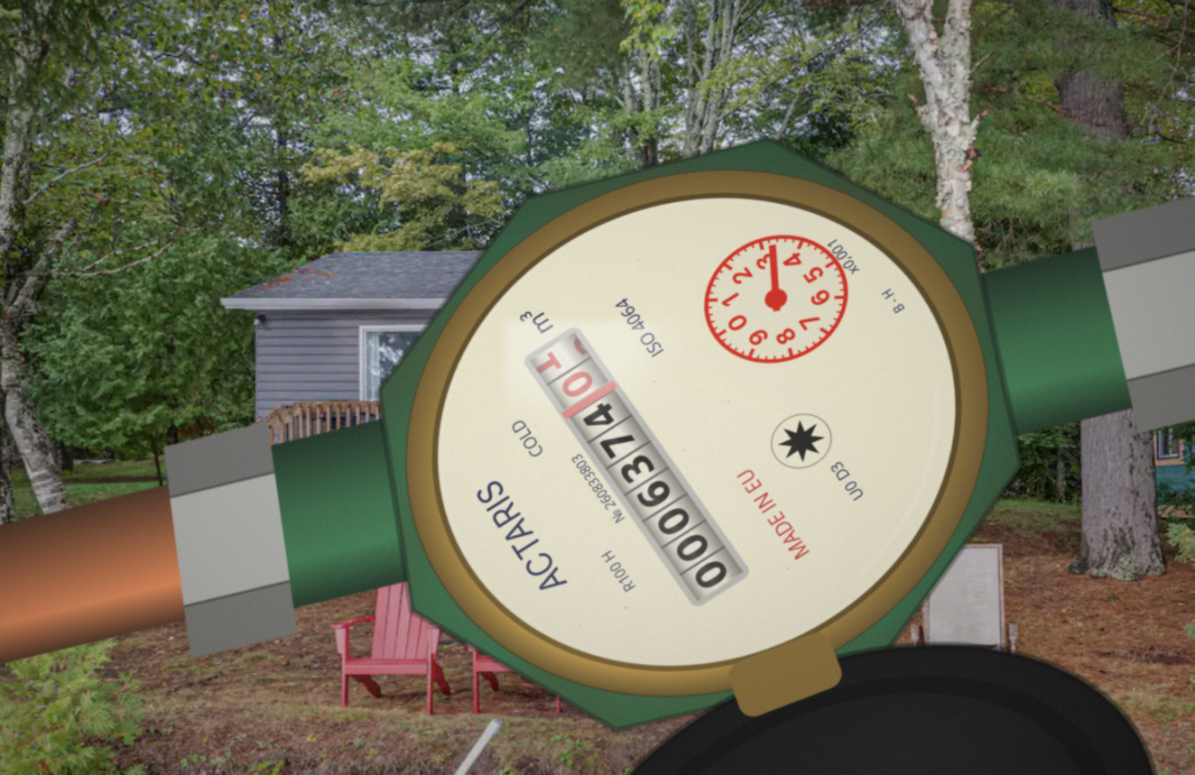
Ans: m³ 6374.013
